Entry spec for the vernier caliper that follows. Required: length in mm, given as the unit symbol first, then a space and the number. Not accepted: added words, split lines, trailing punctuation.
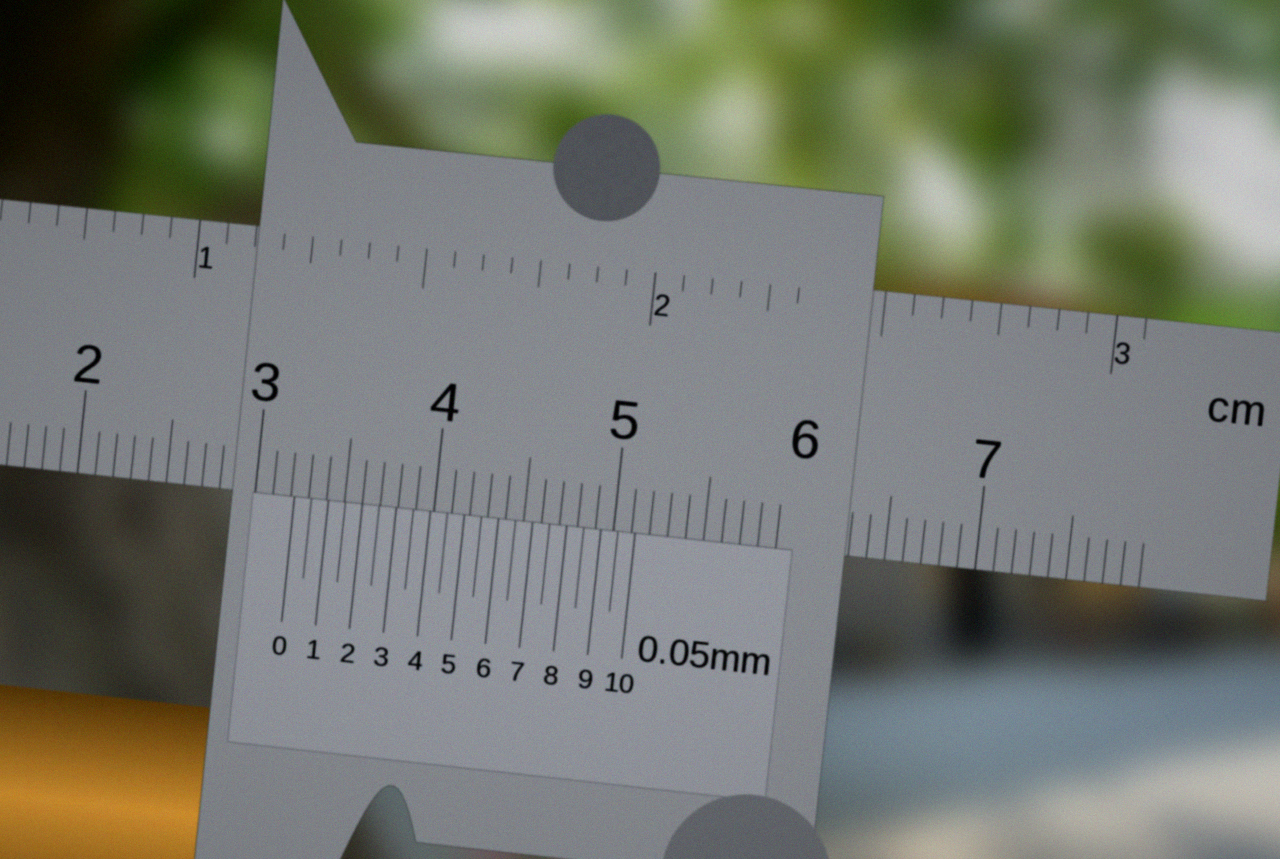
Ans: mm 32.2
